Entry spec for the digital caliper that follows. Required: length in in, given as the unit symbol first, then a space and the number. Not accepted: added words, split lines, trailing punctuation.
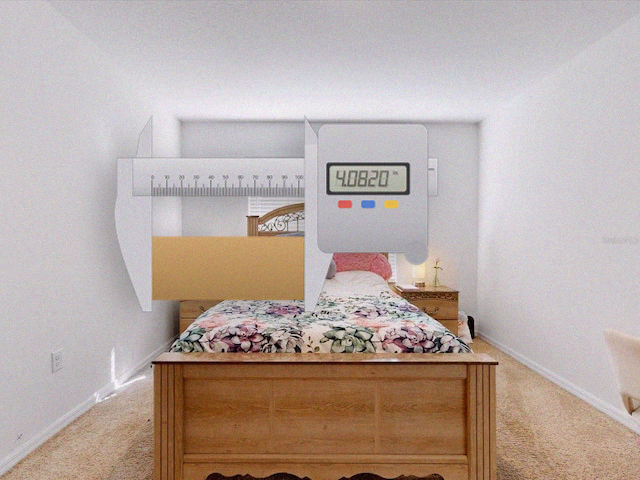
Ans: in 4.0820
